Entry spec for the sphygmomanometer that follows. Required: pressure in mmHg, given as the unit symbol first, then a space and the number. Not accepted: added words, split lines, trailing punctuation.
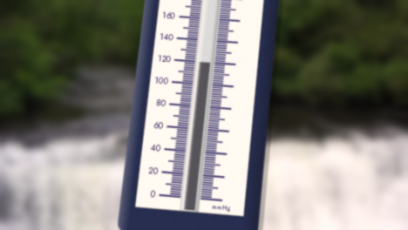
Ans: mmHg 120
